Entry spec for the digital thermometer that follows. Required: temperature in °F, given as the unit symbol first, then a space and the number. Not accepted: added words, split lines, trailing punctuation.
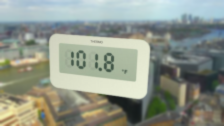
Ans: °F 101.8
